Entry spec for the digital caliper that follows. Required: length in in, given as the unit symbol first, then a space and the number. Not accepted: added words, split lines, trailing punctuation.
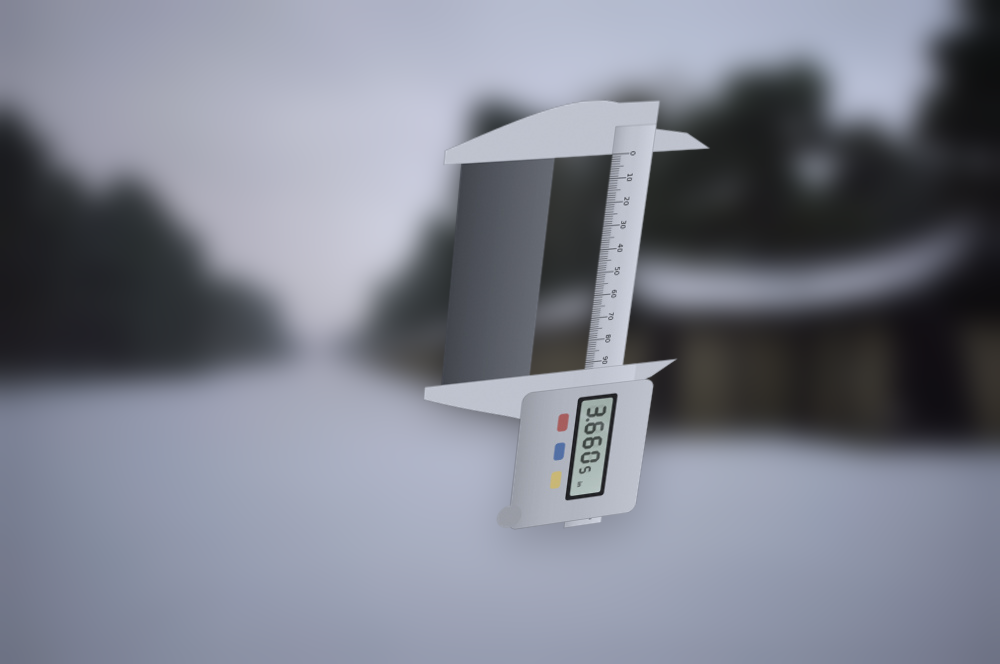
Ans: in 3.6605
